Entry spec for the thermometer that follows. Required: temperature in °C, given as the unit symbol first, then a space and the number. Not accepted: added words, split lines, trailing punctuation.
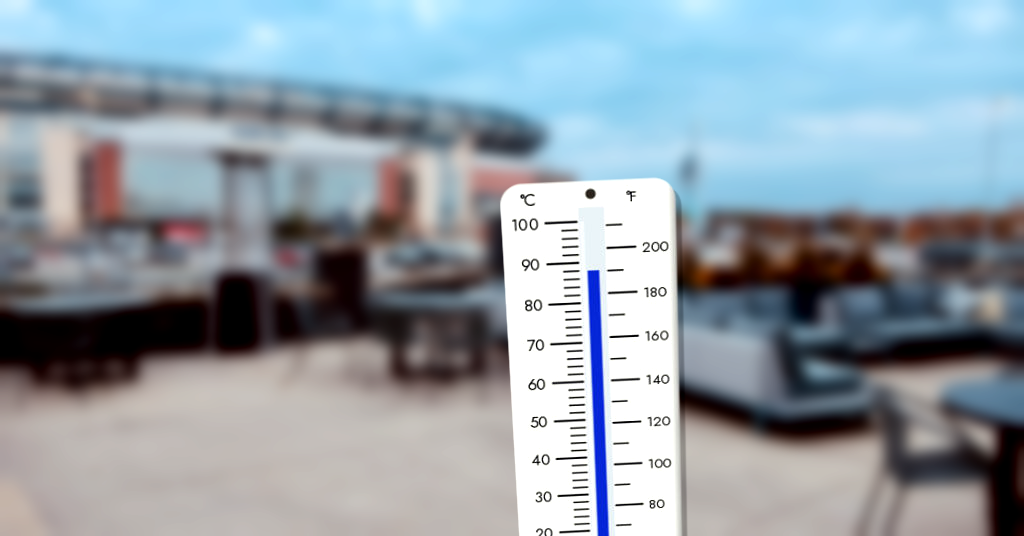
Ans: °C 88
